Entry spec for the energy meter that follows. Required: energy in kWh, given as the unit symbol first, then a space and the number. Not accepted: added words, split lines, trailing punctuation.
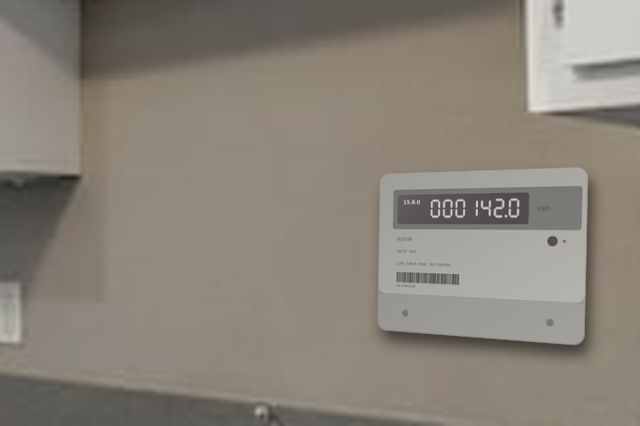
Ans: kWh 142.0
